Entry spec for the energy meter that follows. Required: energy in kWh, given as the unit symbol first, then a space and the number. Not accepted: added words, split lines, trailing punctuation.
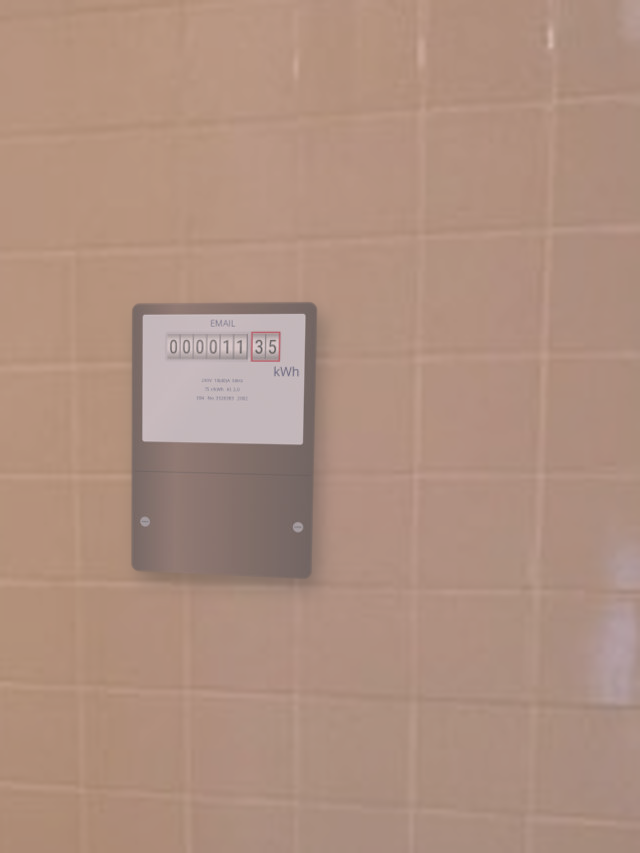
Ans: kWh 11.35
